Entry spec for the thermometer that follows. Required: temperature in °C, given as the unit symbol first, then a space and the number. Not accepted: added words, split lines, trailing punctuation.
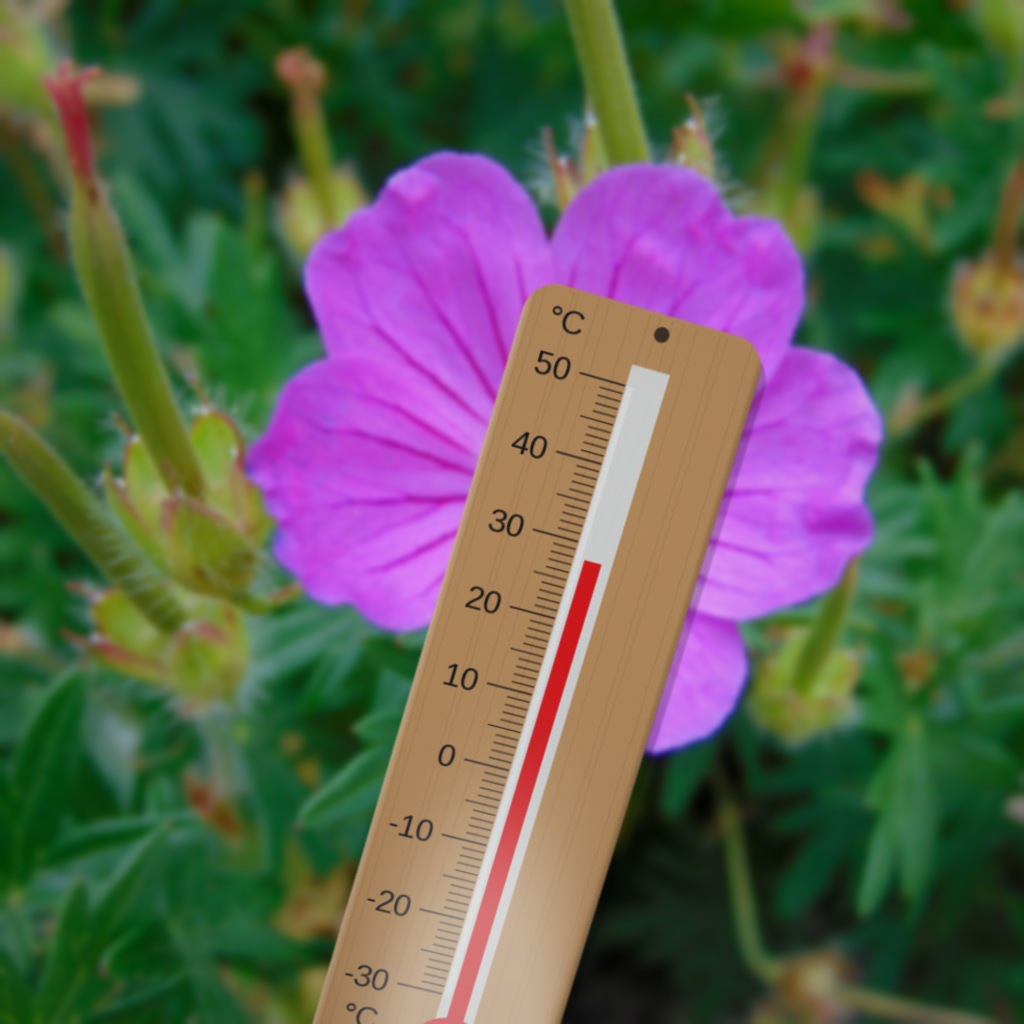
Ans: °C 28
